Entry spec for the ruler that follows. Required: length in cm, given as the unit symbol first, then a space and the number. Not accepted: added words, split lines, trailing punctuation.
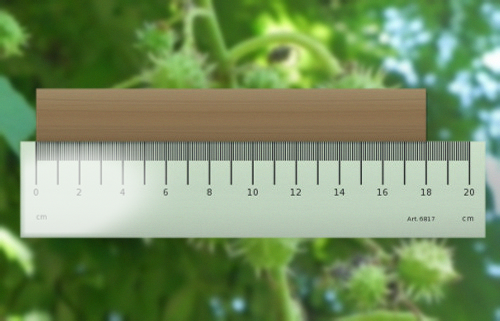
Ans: cm 18
